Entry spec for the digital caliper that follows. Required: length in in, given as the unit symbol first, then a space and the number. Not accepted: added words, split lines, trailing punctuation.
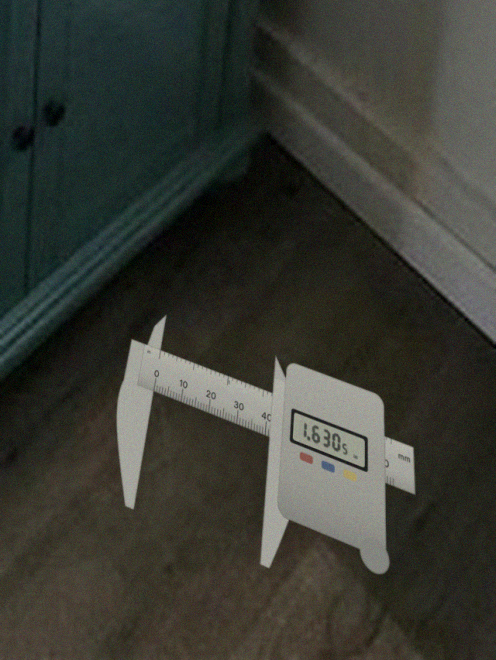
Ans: in 1.6305
